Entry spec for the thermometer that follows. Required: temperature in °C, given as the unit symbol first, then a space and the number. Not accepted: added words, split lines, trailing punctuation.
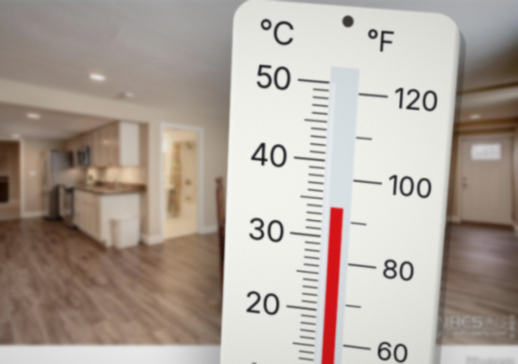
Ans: °C 34
